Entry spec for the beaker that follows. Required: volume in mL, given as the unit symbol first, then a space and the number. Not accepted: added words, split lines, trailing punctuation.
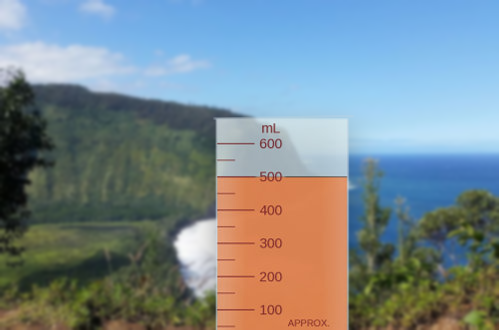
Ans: mL 500
